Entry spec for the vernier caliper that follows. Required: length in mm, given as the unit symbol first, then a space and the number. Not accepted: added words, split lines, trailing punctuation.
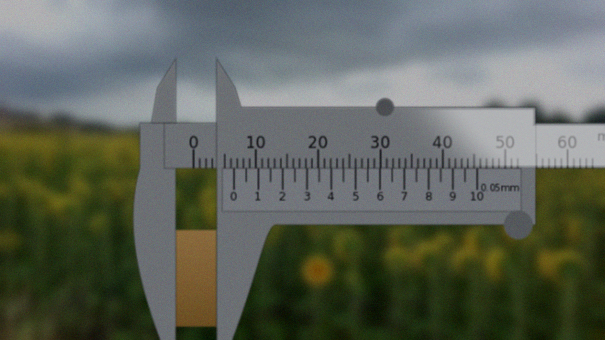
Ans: mm 6.5
